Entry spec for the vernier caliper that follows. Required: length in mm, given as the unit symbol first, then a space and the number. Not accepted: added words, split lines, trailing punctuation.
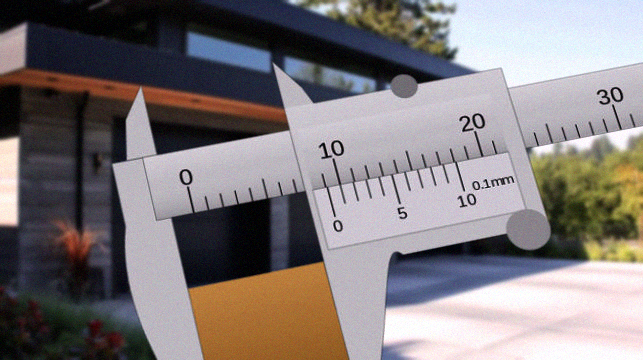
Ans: mm 9.1
